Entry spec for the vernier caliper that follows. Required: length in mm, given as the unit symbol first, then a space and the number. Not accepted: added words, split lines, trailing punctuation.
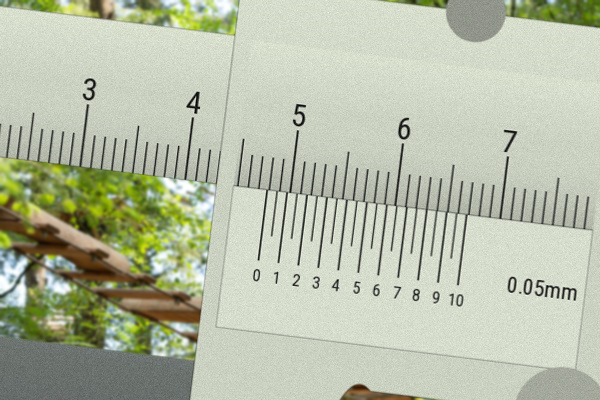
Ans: mm 47.8
